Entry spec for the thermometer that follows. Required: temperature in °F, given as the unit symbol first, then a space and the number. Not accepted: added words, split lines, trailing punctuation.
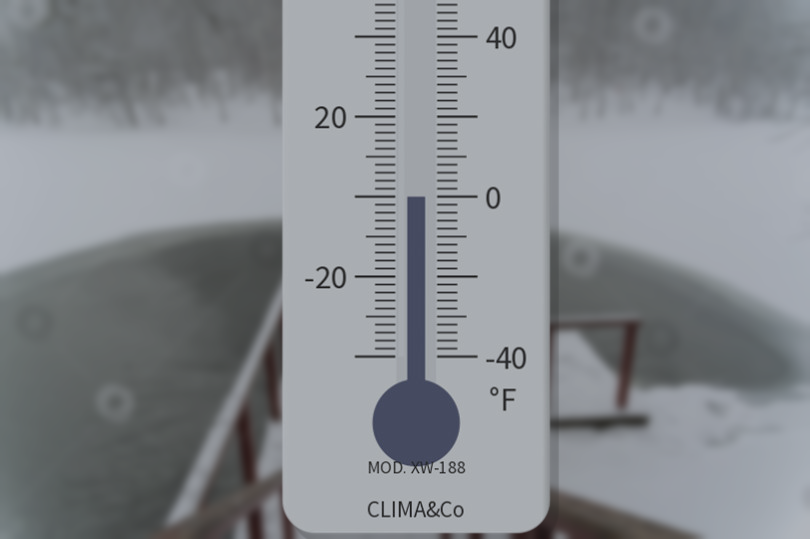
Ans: °F 0
